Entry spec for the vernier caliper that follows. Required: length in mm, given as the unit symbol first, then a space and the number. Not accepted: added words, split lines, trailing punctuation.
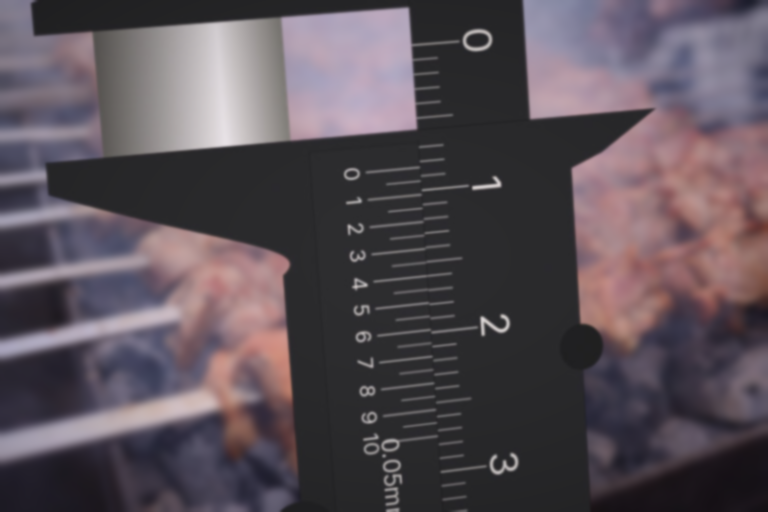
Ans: mm 8.4
